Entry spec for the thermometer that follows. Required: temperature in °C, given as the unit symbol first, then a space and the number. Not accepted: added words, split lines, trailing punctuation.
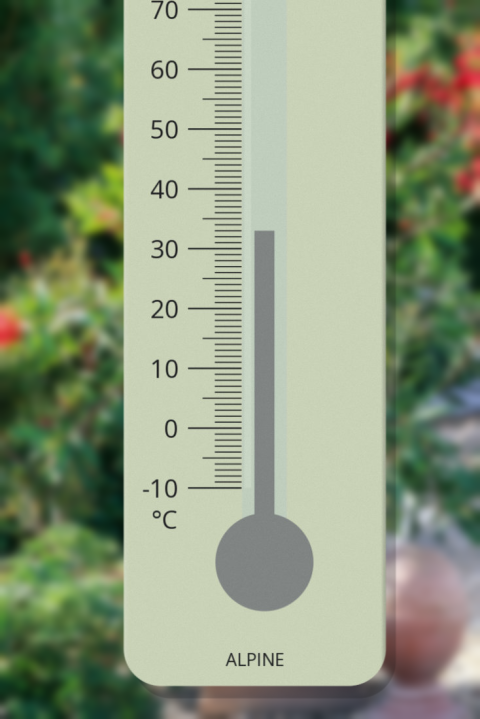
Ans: °C 33
